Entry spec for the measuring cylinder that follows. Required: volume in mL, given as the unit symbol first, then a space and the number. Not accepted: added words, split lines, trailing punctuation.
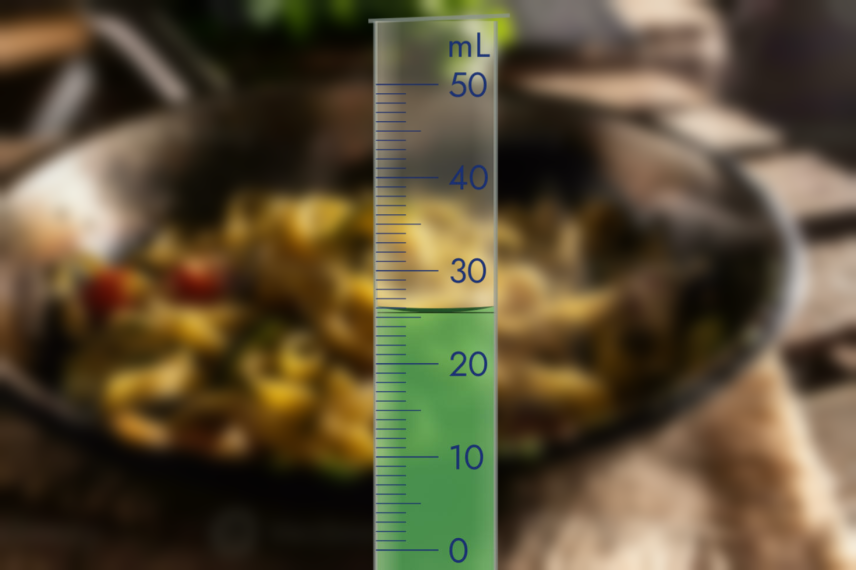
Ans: mL 25.5
